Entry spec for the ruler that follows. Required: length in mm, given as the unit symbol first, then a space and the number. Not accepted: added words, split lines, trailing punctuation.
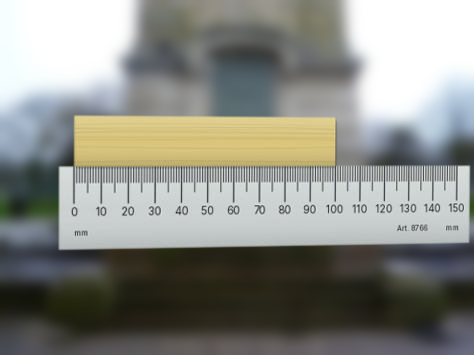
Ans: mm 100
